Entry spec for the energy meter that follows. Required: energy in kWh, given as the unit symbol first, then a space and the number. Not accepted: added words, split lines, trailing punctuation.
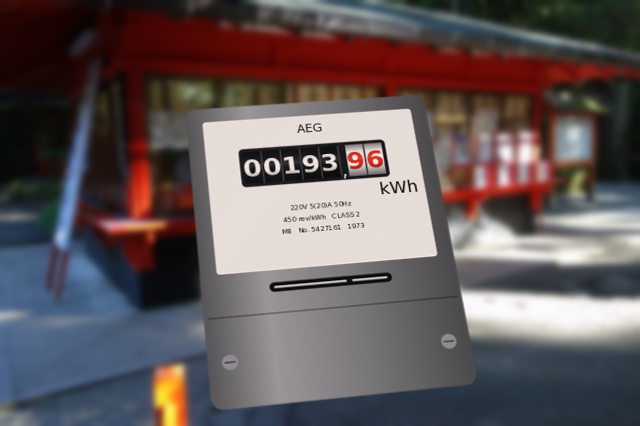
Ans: kWh 193.96
